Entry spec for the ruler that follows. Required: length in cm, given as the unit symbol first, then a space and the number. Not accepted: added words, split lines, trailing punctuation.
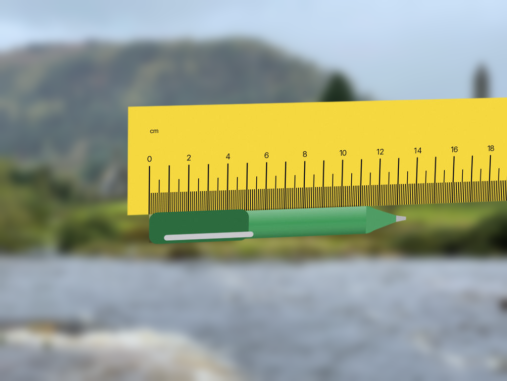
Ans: cm 13.5
